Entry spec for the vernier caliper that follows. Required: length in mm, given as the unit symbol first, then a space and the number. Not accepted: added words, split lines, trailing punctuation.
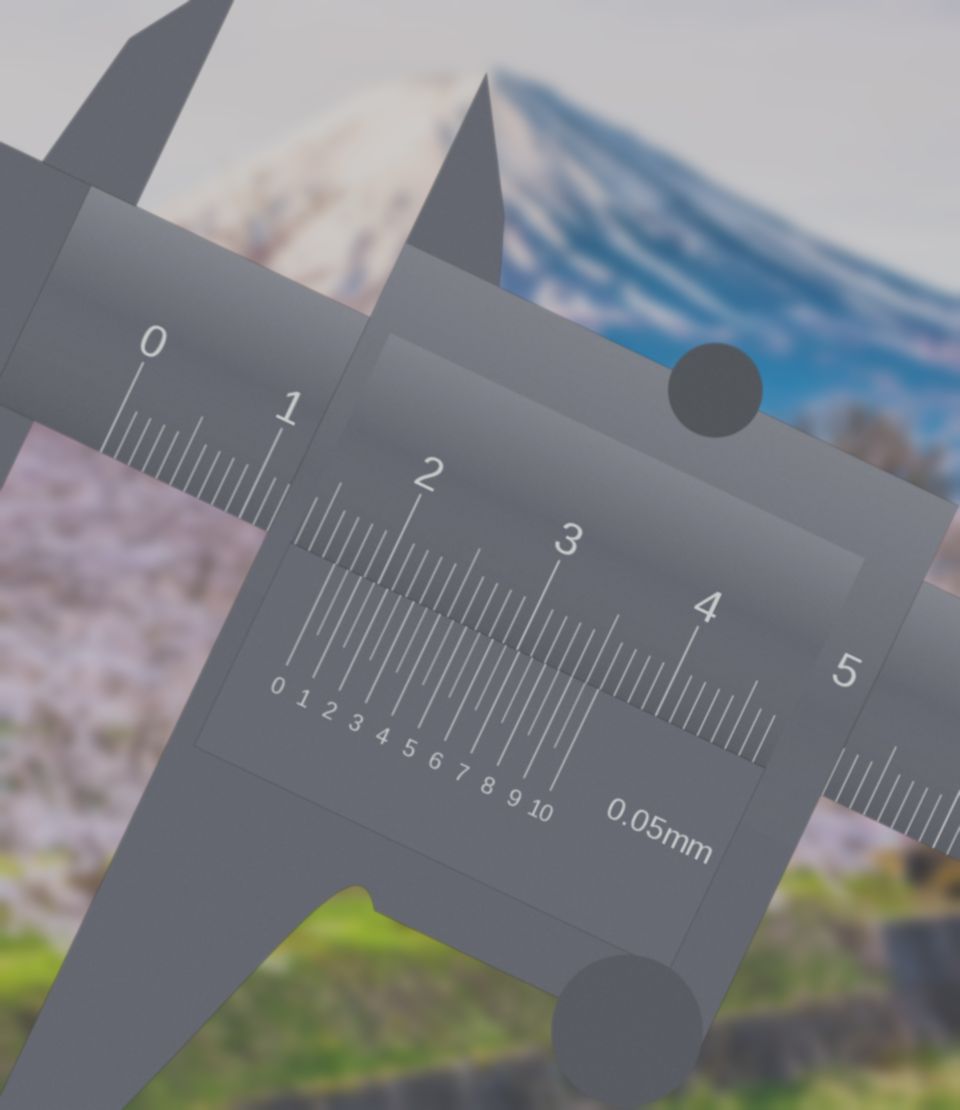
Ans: mm 16.9
